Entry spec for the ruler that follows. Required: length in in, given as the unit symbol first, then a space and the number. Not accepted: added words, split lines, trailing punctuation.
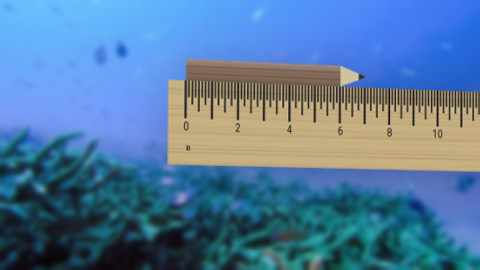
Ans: in 7
